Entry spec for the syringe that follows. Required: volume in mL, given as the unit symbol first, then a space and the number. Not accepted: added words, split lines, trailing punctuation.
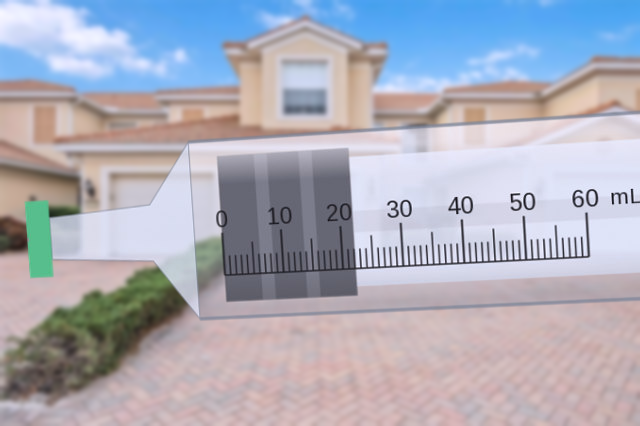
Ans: mL 0
